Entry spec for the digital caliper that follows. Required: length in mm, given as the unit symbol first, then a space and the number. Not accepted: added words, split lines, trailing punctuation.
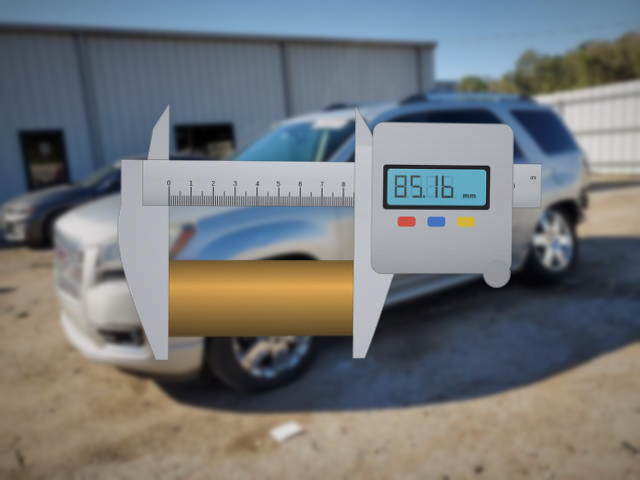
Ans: mm 85.16
